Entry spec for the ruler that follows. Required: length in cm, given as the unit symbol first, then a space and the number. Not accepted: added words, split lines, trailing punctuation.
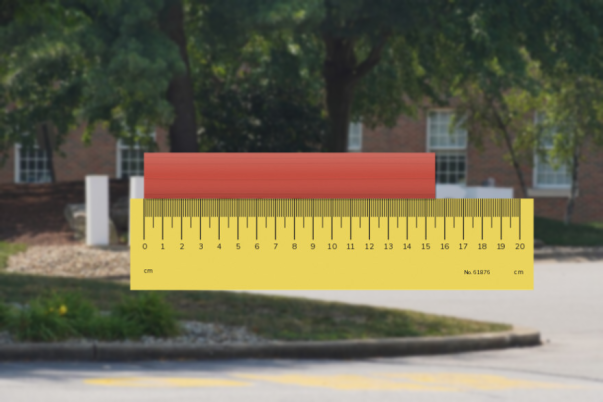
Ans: cm 15.5
